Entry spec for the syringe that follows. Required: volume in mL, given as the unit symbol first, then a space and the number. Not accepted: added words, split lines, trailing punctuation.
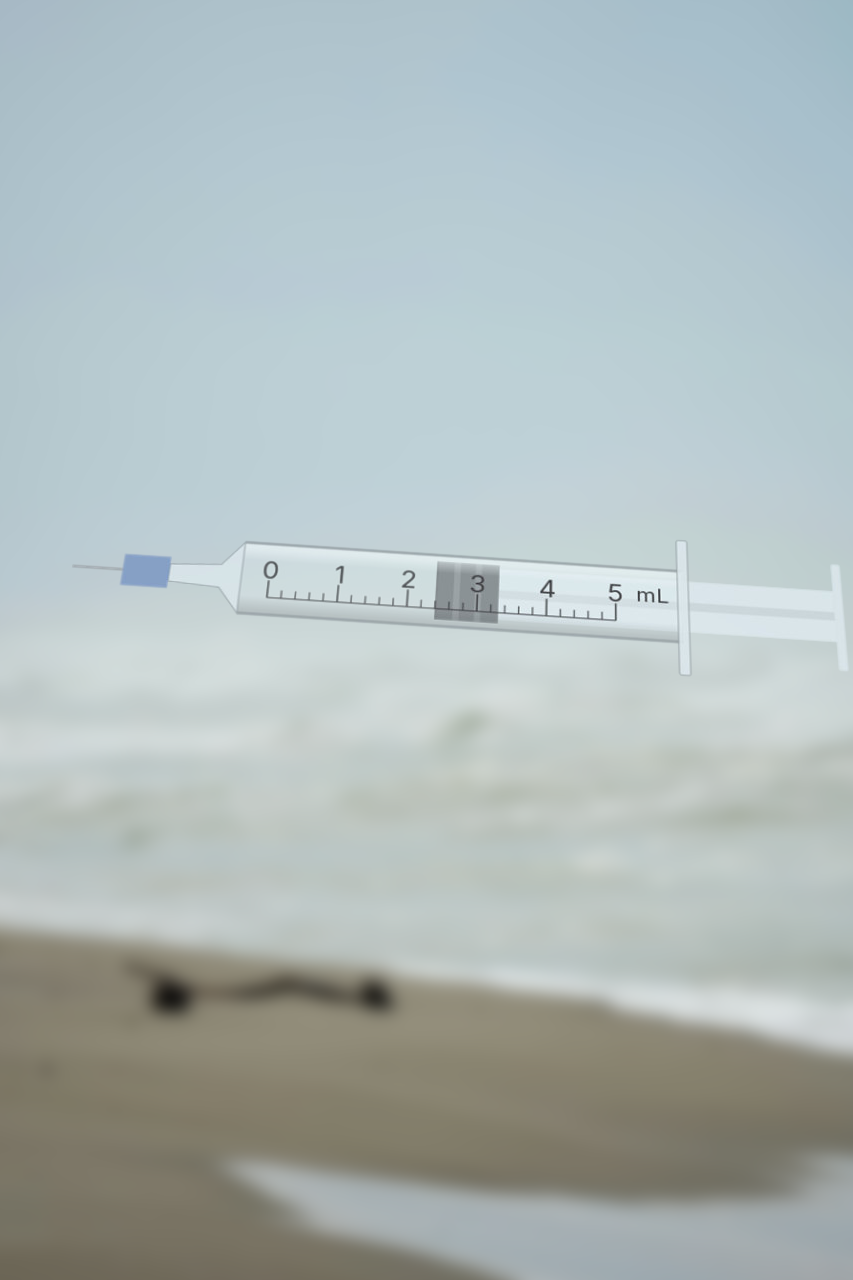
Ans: mL 2.4
